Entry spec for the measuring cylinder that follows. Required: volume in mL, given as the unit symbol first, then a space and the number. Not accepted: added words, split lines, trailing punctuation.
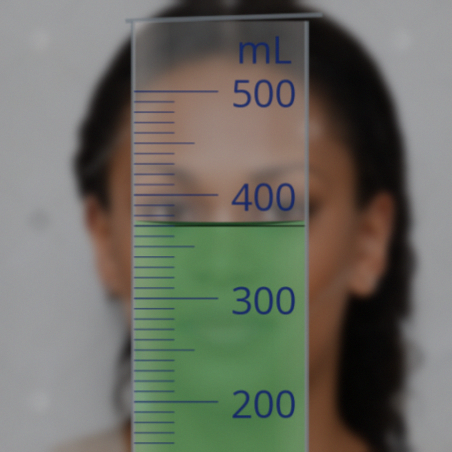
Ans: mL 370
